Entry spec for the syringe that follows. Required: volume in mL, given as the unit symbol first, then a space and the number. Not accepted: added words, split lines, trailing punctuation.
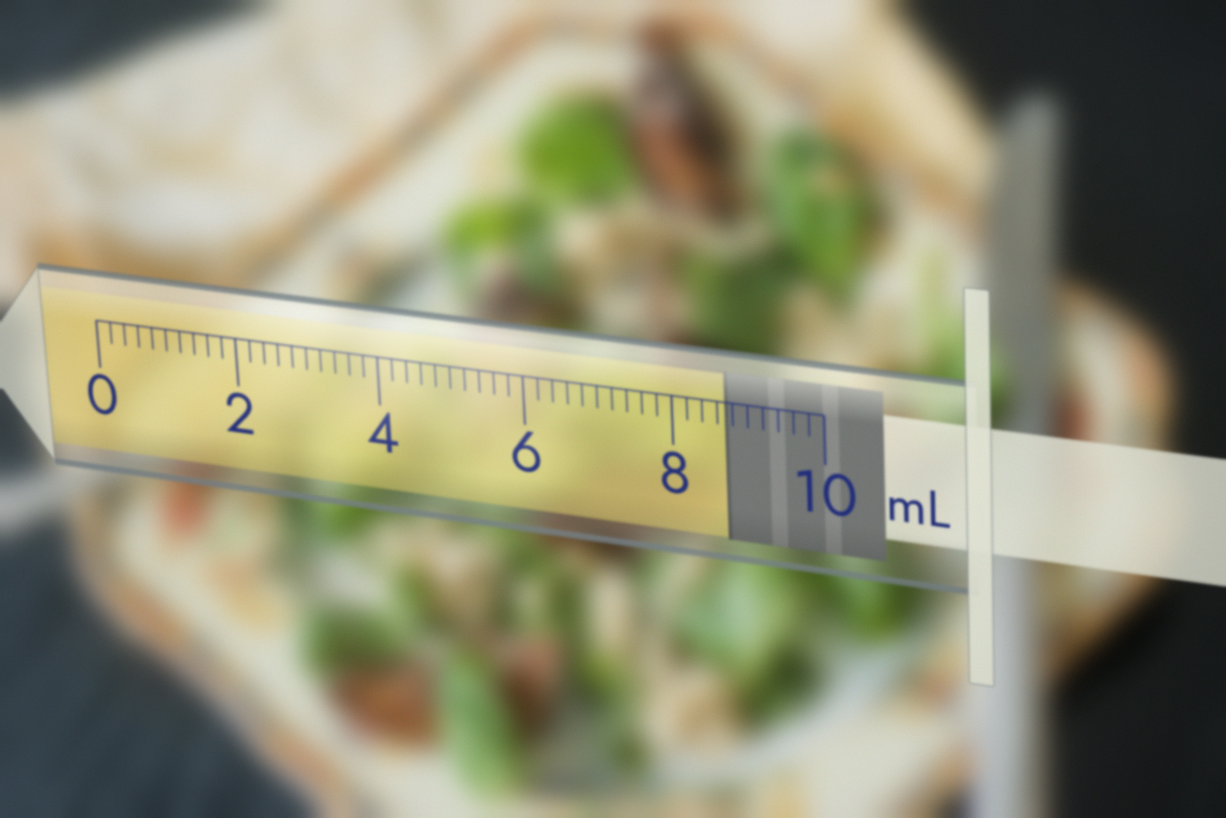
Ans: mL 8.7
